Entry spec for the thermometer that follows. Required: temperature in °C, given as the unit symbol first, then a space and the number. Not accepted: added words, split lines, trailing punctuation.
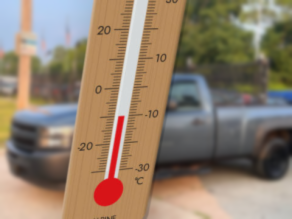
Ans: °C -10
